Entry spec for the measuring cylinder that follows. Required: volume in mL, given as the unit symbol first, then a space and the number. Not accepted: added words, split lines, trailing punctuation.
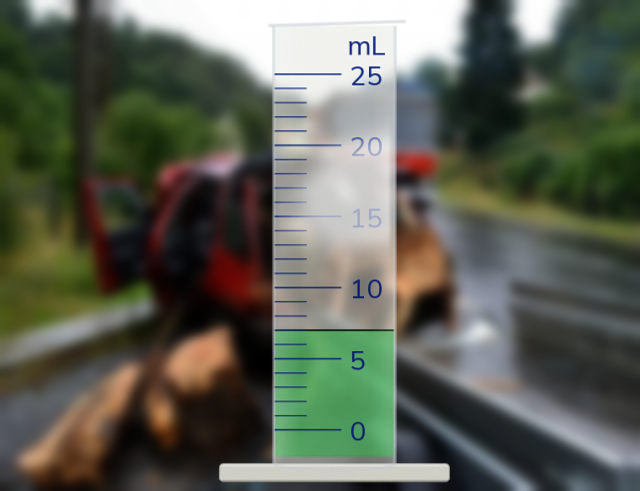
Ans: mL 7
